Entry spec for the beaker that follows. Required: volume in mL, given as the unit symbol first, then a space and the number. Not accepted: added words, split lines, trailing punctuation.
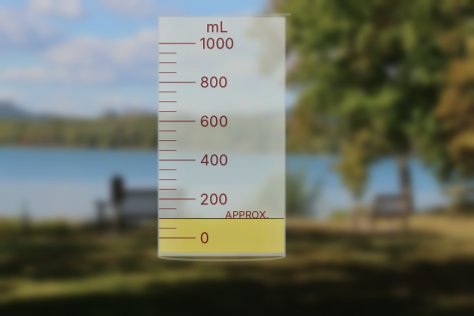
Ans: mL 100
